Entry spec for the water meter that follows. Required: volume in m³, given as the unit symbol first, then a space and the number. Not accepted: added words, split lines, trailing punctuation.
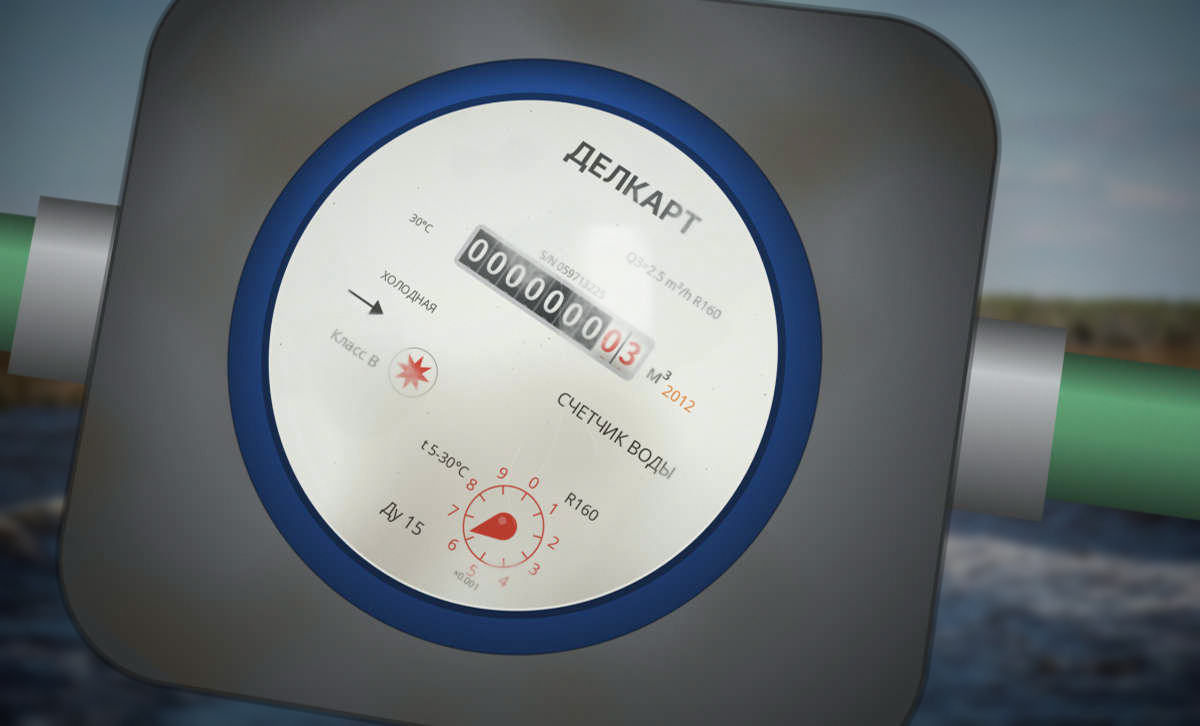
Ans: m³ 0.036
